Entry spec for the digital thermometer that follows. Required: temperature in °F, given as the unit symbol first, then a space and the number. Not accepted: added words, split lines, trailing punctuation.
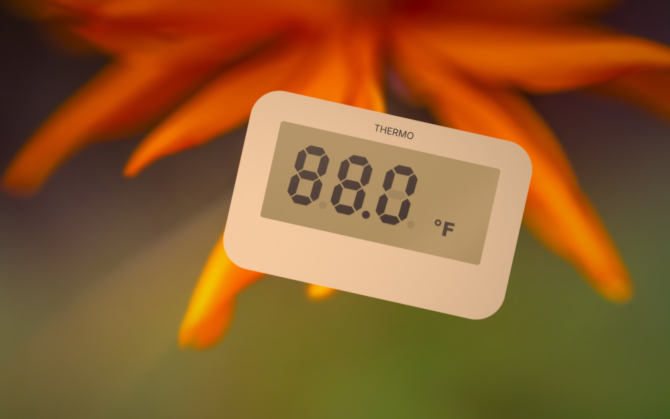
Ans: °F 88.0
